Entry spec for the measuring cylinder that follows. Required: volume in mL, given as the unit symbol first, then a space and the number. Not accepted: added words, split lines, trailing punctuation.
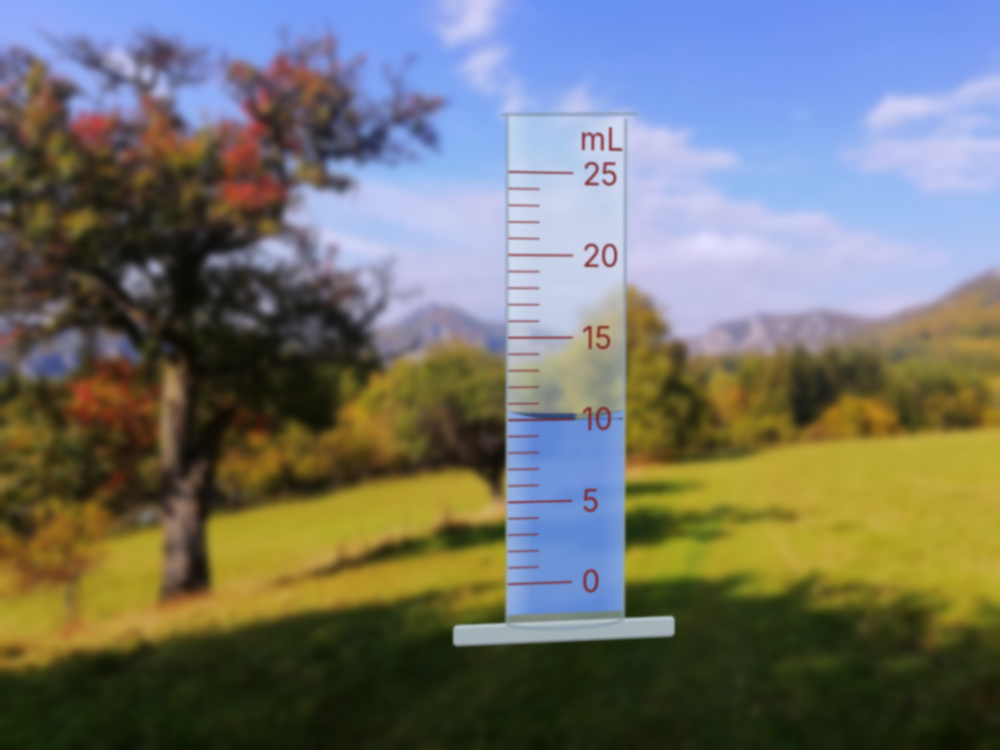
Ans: mL 10
